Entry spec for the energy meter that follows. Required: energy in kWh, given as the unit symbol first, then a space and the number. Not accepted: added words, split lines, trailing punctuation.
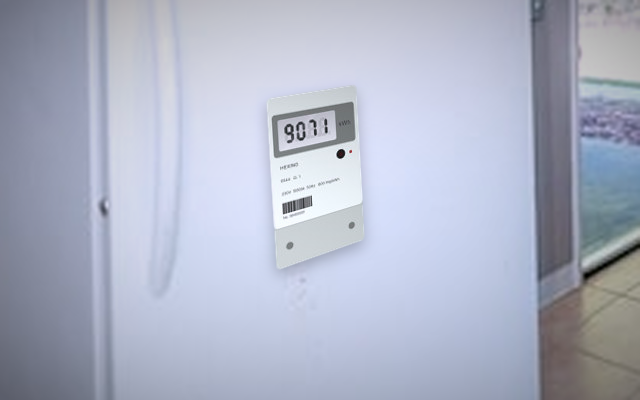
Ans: kWh 9071
